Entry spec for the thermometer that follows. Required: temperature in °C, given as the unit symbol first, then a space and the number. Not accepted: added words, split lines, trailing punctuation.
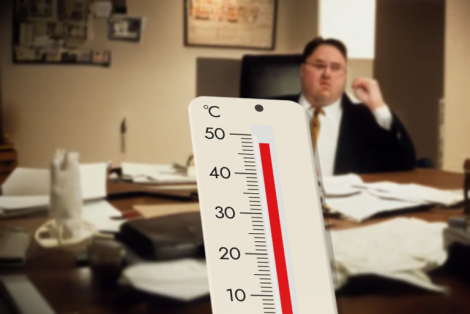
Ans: °C 48
